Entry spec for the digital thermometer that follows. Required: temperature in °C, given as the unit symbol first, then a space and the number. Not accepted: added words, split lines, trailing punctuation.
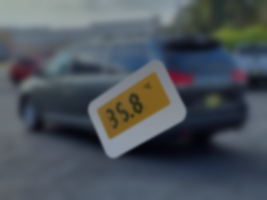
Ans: °C 35.8
